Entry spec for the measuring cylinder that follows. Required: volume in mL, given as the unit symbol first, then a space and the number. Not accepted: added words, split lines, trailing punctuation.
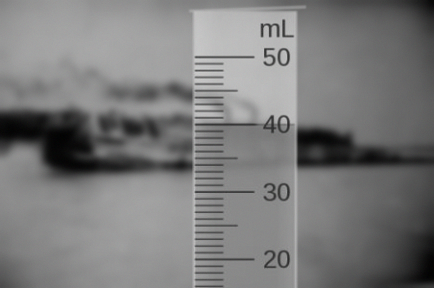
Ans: mL 40
